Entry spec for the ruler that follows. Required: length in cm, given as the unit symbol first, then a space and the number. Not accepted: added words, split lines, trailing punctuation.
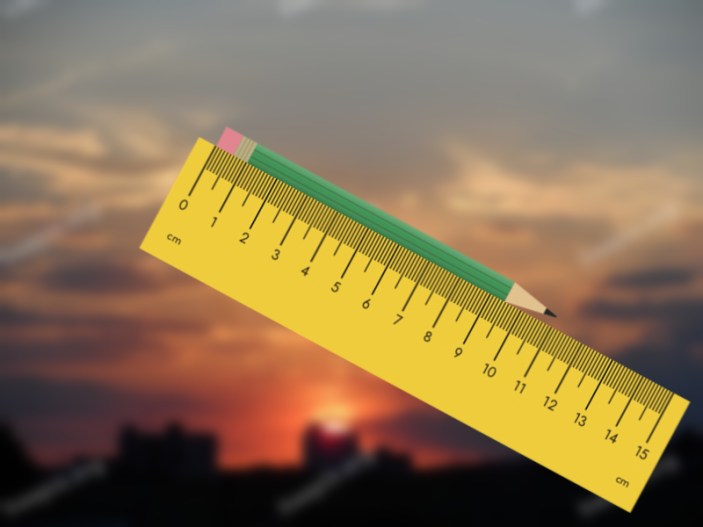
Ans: cm 11
